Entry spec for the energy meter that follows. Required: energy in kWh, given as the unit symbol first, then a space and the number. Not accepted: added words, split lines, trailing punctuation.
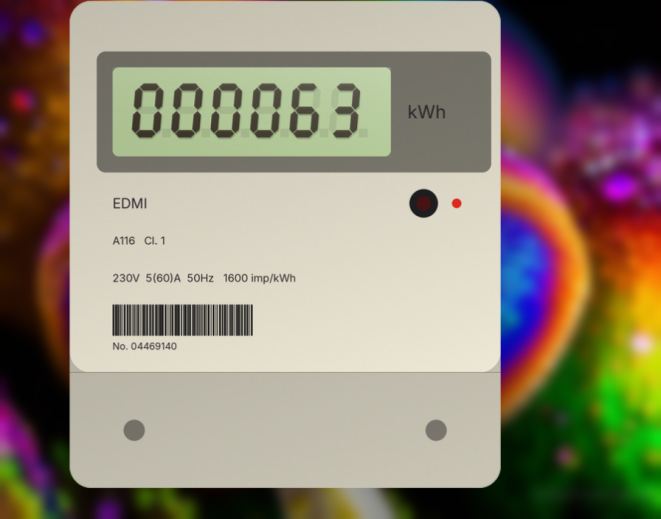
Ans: kWh 63
